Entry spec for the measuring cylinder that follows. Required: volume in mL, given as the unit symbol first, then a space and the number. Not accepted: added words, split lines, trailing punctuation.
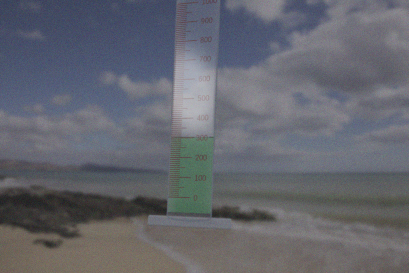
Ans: mL 300
